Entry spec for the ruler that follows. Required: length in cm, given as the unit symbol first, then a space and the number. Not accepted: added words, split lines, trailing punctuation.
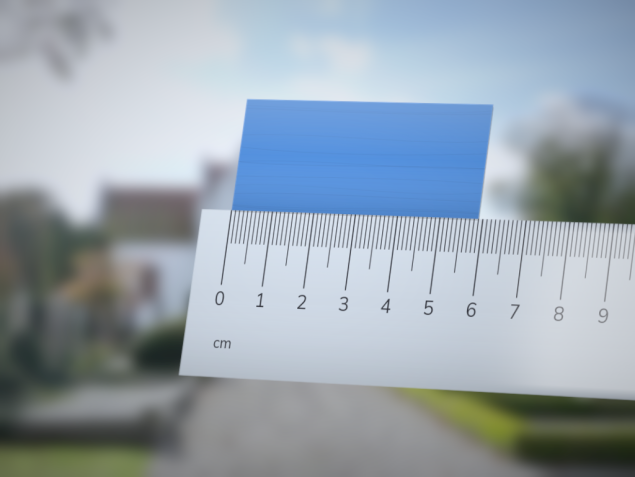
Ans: cm 5.9
